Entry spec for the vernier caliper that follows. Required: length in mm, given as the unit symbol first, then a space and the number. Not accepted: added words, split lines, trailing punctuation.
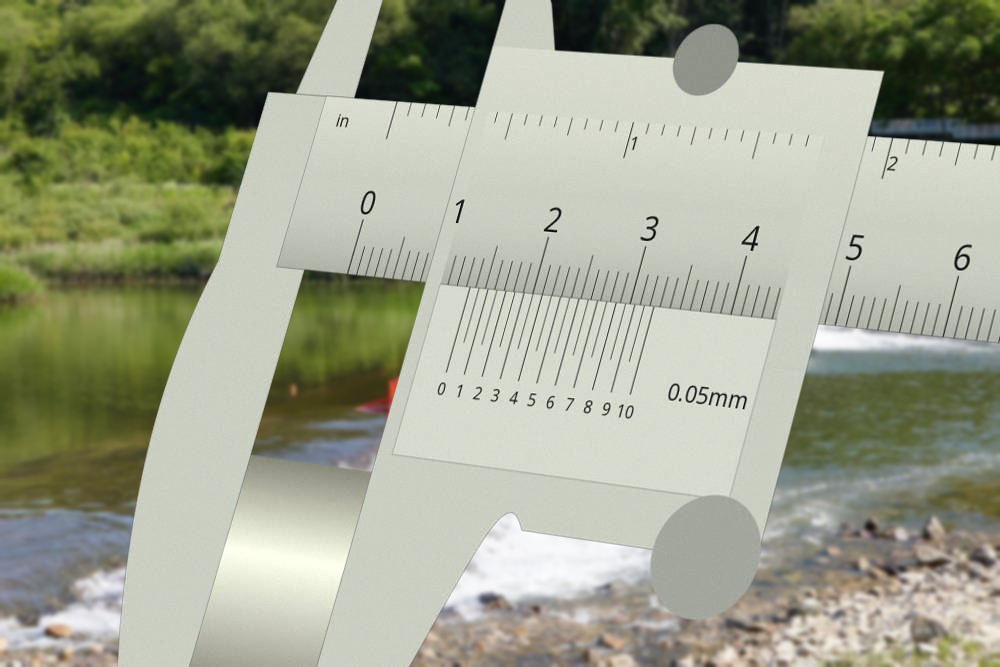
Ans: mm 13.4
